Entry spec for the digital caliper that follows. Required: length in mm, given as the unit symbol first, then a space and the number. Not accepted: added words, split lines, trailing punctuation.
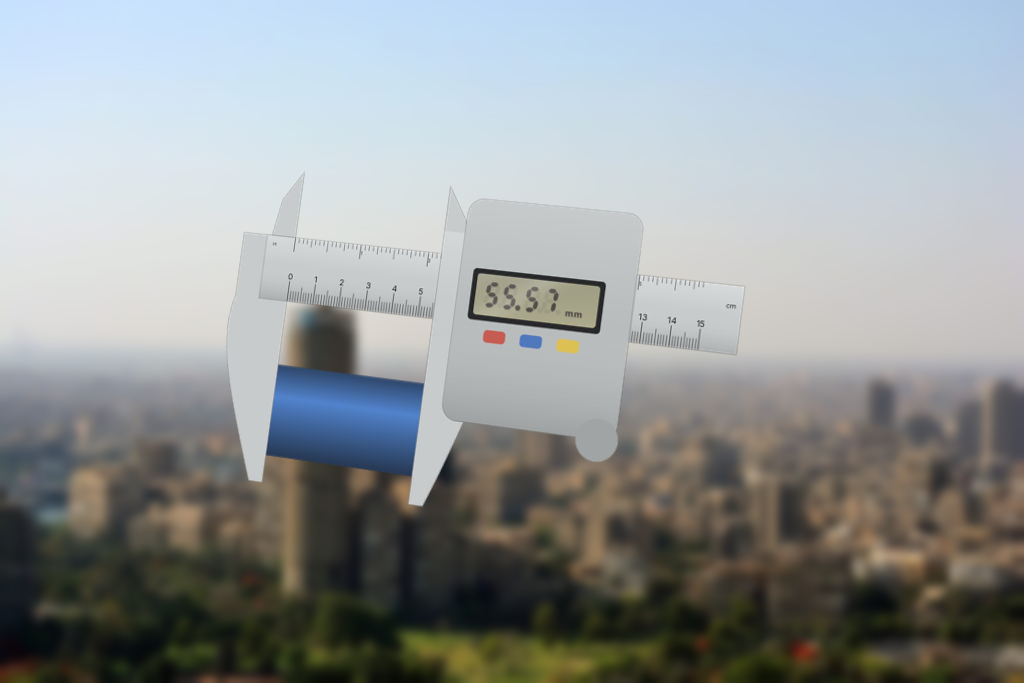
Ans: mm 55.57
